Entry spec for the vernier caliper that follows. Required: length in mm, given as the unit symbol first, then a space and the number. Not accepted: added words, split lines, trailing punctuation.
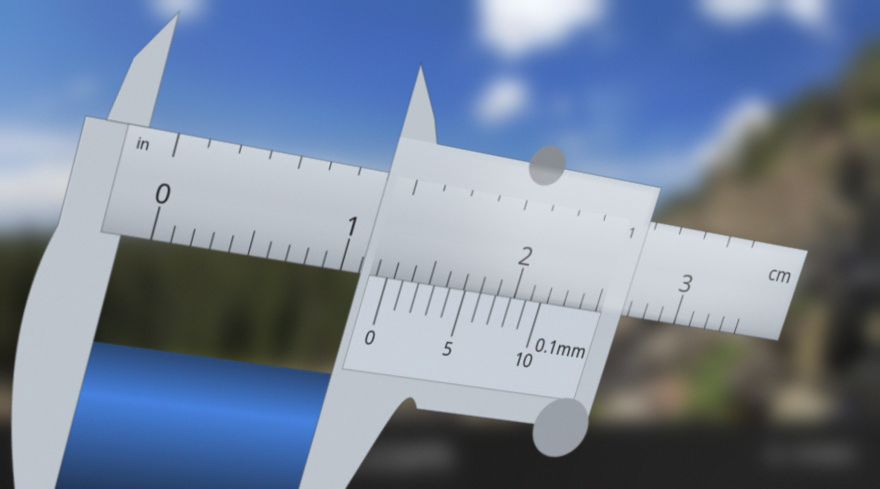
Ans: mm 12.6
